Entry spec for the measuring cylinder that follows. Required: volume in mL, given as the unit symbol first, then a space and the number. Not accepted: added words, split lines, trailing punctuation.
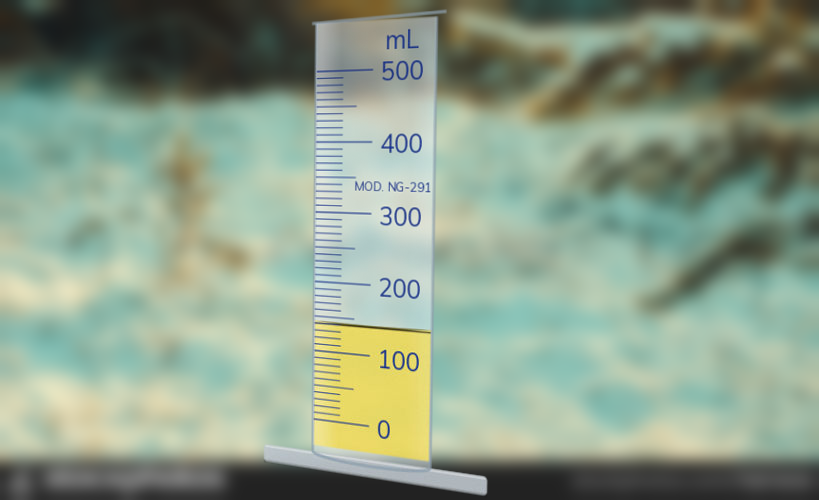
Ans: mL 140
